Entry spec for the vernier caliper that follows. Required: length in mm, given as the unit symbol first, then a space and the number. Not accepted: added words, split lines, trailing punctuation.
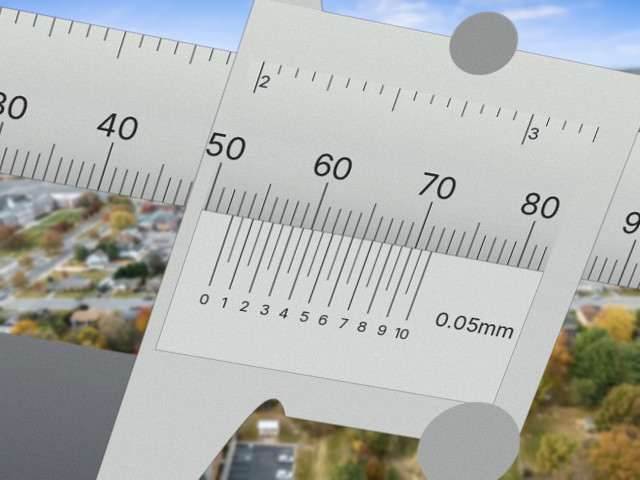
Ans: mm 52.6
